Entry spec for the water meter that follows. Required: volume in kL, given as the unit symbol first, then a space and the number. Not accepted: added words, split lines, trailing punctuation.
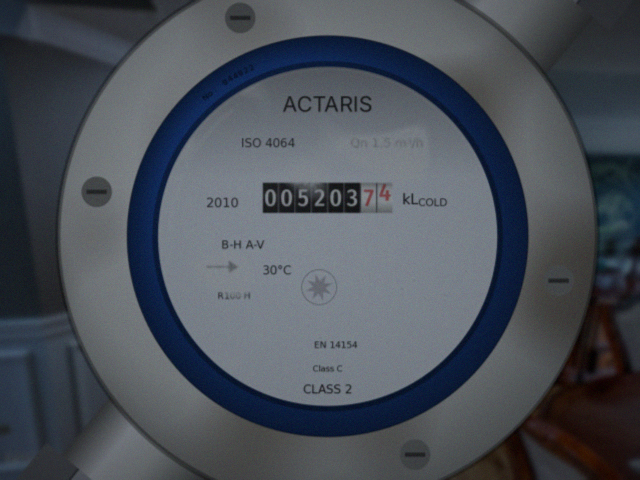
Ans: kL 5203.74
